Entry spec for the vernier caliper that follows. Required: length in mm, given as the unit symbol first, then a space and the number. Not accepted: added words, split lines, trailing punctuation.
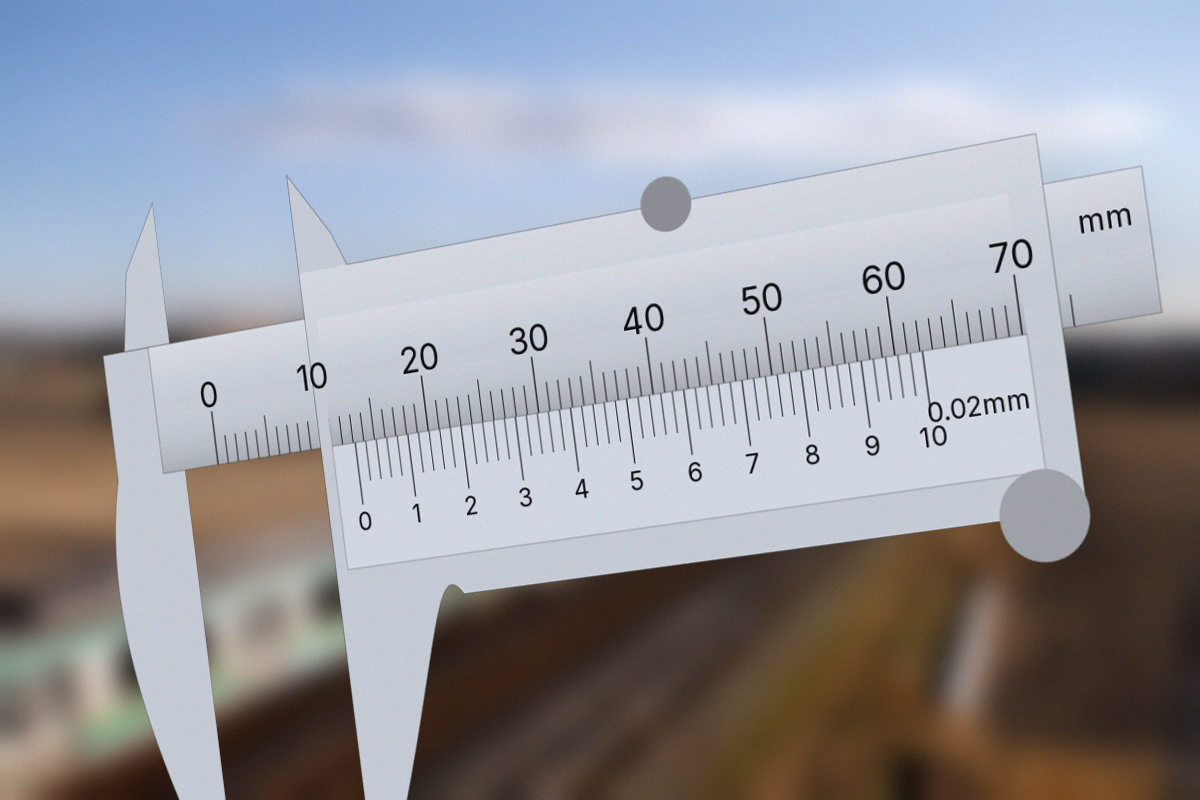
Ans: mm 13.2
